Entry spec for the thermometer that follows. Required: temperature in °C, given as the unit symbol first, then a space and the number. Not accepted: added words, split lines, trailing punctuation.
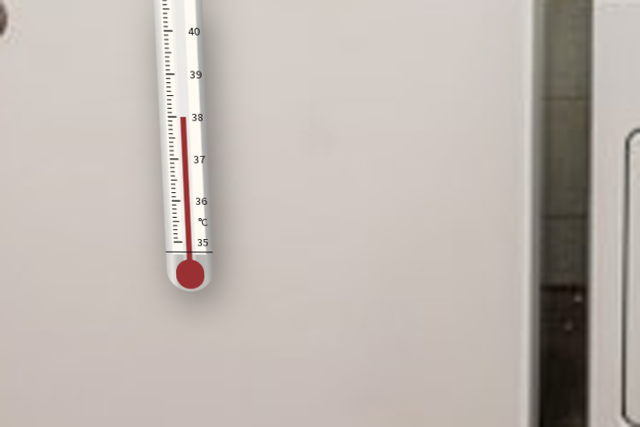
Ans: °C 38
